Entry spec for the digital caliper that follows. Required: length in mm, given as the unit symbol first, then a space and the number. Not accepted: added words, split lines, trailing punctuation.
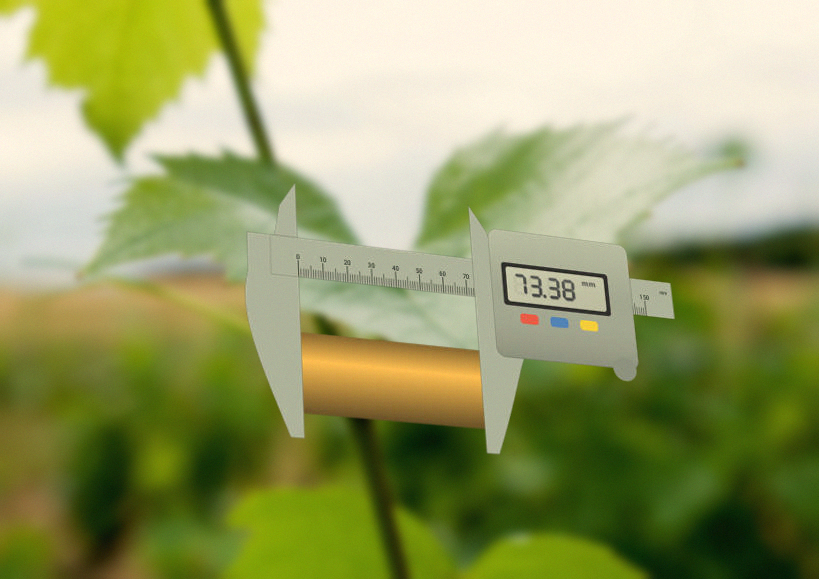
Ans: mm 73.38
